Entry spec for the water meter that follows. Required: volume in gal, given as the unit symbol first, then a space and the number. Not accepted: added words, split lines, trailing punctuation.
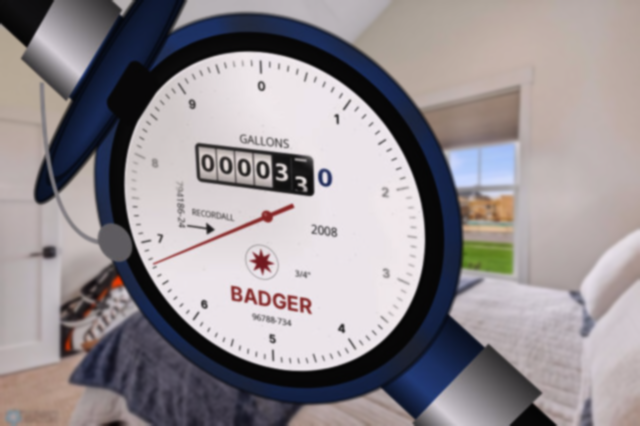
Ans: gal 326.7
